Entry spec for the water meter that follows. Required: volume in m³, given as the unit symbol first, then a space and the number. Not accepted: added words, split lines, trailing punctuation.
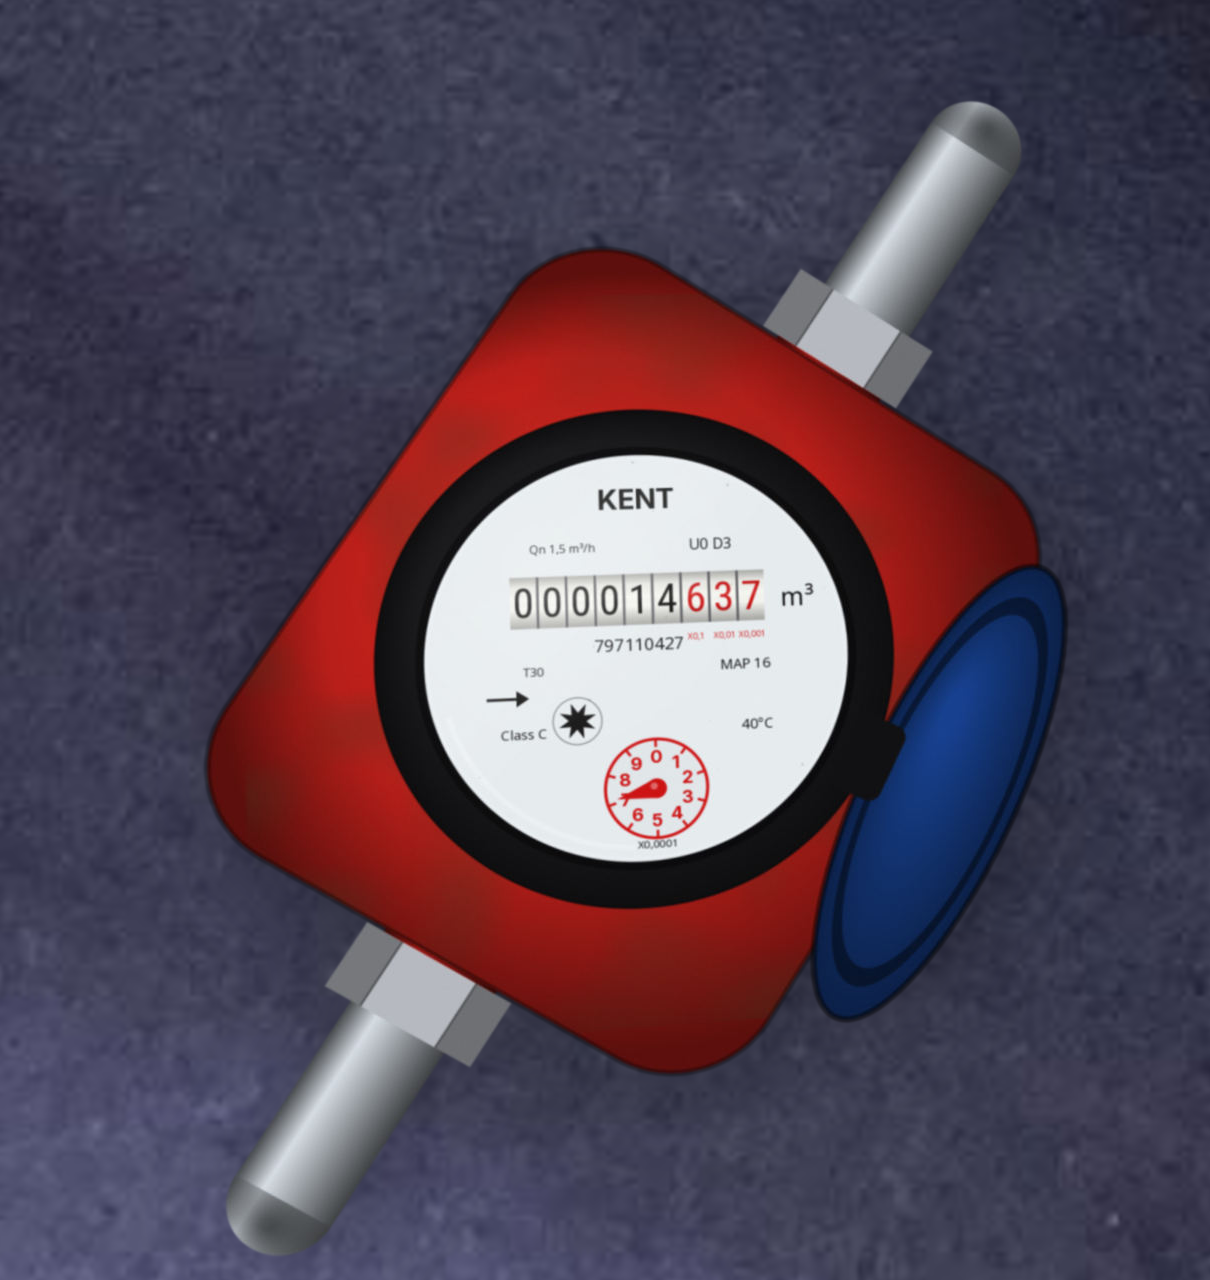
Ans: m³ 14.6377
